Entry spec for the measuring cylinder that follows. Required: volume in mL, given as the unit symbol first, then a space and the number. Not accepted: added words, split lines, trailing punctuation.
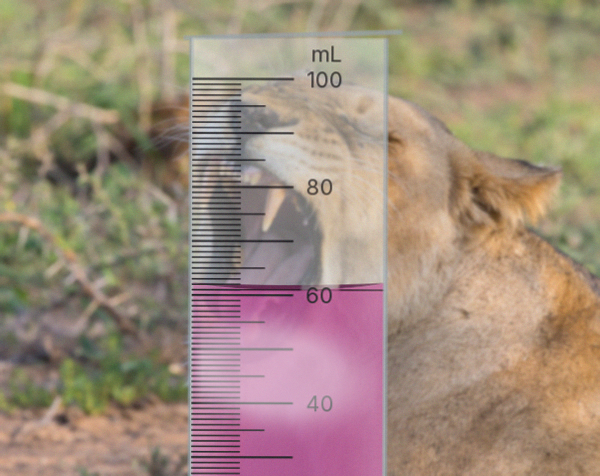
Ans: mL 61
